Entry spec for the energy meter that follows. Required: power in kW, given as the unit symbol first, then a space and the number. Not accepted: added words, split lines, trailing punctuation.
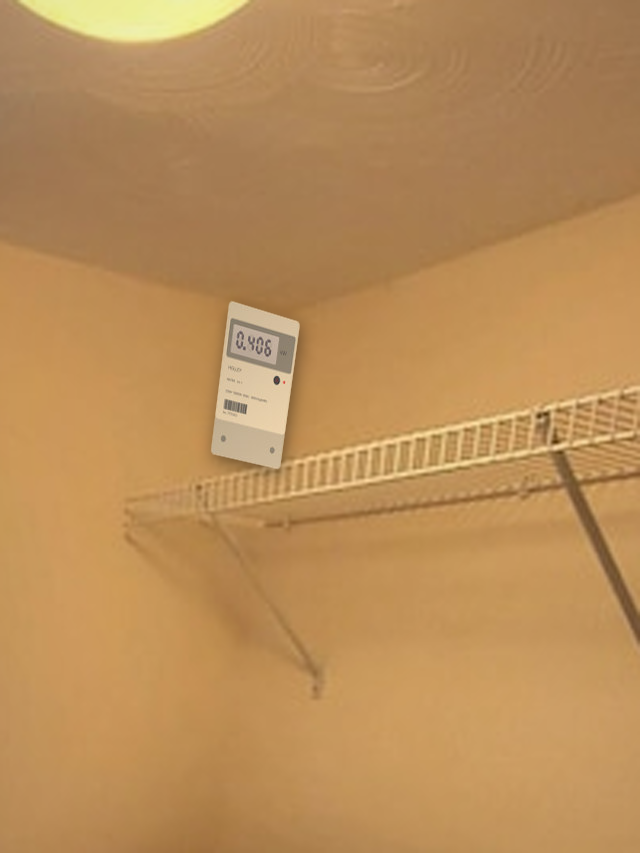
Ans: kW 0.406
